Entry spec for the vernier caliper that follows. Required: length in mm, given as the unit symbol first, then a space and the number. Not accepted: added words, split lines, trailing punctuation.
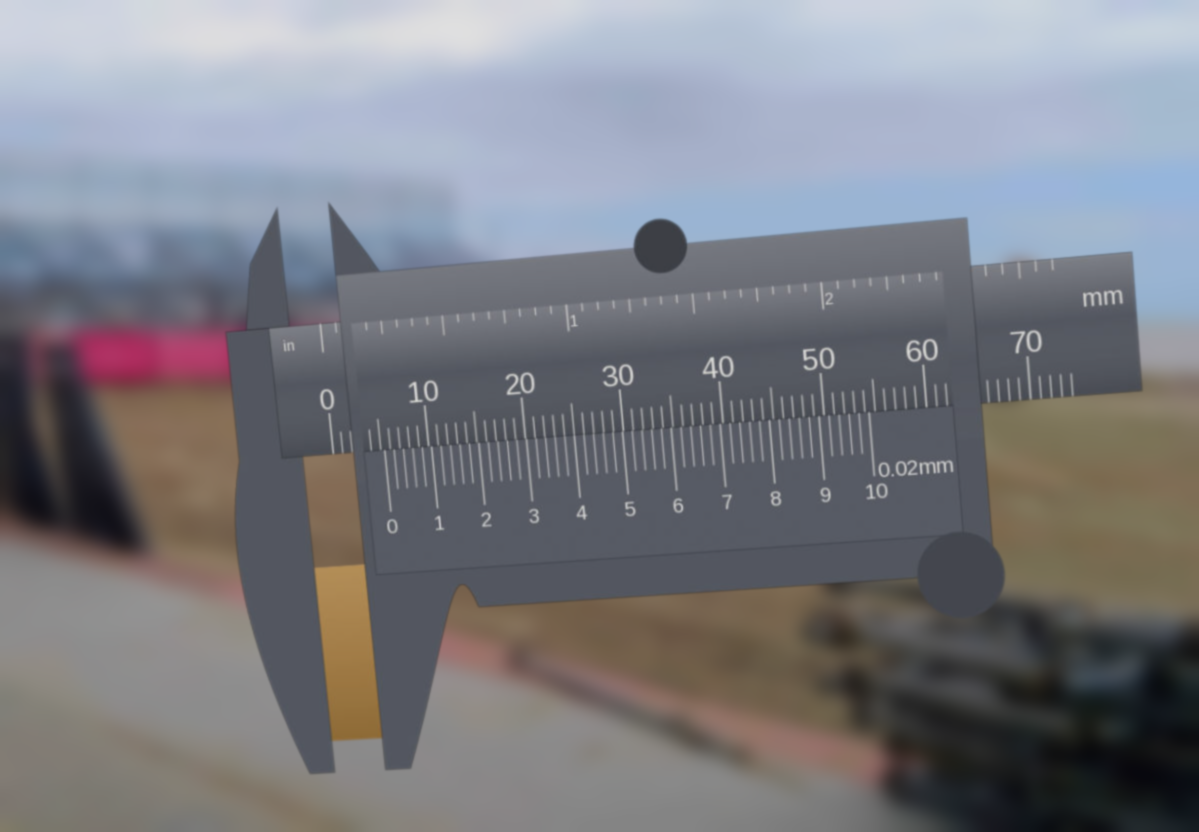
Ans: mm 5.4
